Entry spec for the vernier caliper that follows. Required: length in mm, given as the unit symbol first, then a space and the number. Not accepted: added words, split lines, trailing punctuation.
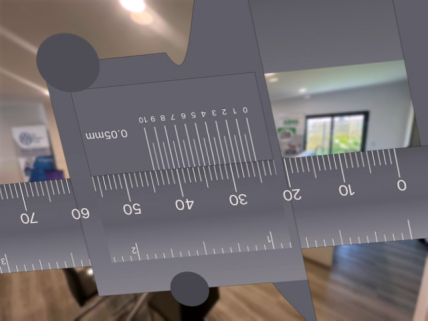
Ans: mm 25.2
